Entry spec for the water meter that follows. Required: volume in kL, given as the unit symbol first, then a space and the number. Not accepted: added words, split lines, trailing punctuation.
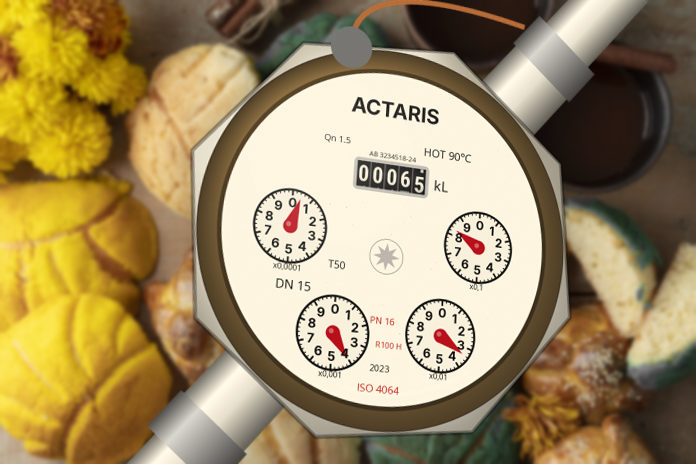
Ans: kL 64.8340
